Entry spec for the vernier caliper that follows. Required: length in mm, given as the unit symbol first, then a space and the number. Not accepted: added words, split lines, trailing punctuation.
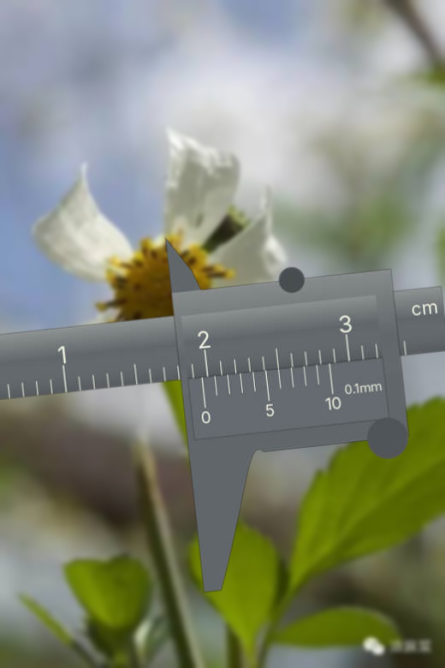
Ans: mm 19.6
